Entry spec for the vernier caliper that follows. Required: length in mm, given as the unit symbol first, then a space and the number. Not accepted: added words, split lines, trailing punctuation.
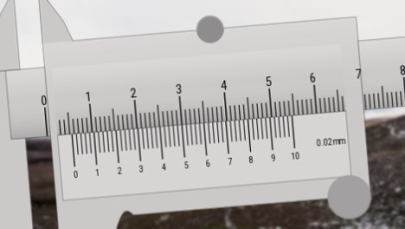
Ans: mm 5.5
